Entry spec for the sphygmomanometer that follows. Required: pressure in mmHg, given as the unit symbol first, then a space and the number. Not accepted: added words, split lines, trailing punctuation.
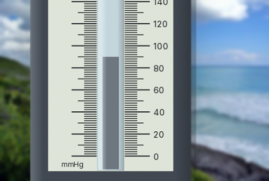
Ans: mmHg 90
